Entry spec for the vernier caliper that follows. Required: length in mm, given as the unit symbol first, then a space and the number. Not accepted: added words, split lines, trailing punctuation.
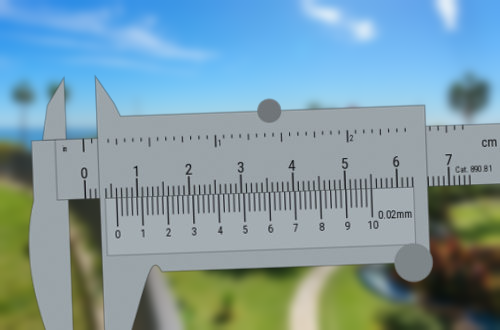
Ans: mm 6.0
